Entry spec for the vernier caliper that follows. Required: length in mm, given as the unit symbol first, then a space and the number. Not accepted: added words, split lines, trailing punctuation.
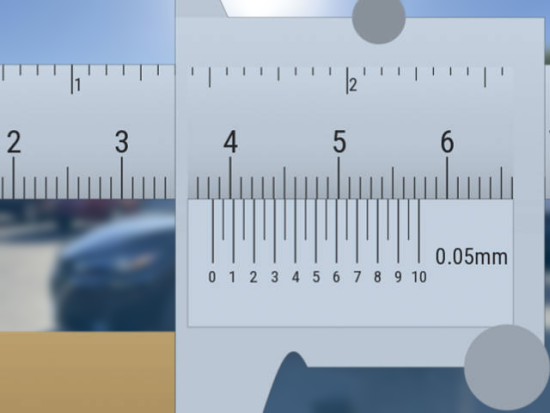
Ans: mm 38.4
